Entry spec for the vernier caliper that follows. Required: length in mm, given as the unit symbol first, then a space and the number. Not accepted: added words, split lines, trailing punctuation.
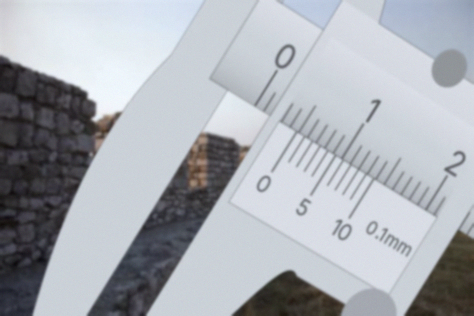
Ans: mm 4.8
